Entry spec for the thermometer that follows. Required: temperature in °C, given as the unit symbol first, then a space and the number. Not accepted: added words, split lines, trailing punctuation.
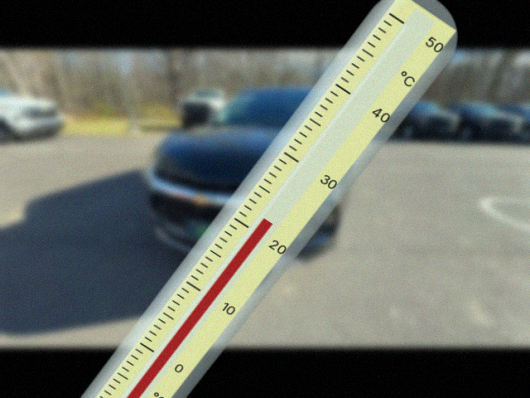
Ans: °C 22
